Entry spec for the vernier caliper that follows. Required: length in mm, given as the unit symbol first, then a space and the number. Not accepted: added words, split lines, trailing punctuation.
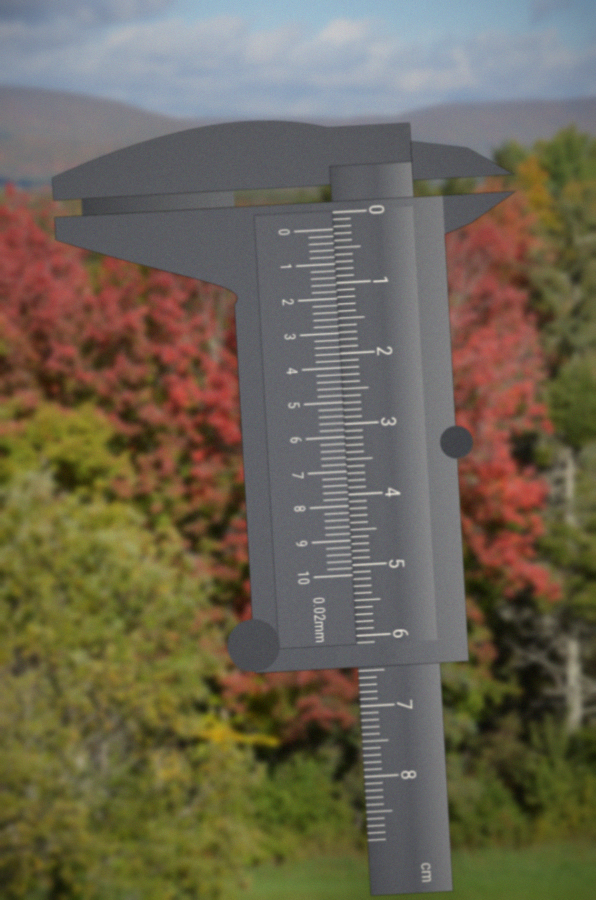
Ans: mm 2.4
